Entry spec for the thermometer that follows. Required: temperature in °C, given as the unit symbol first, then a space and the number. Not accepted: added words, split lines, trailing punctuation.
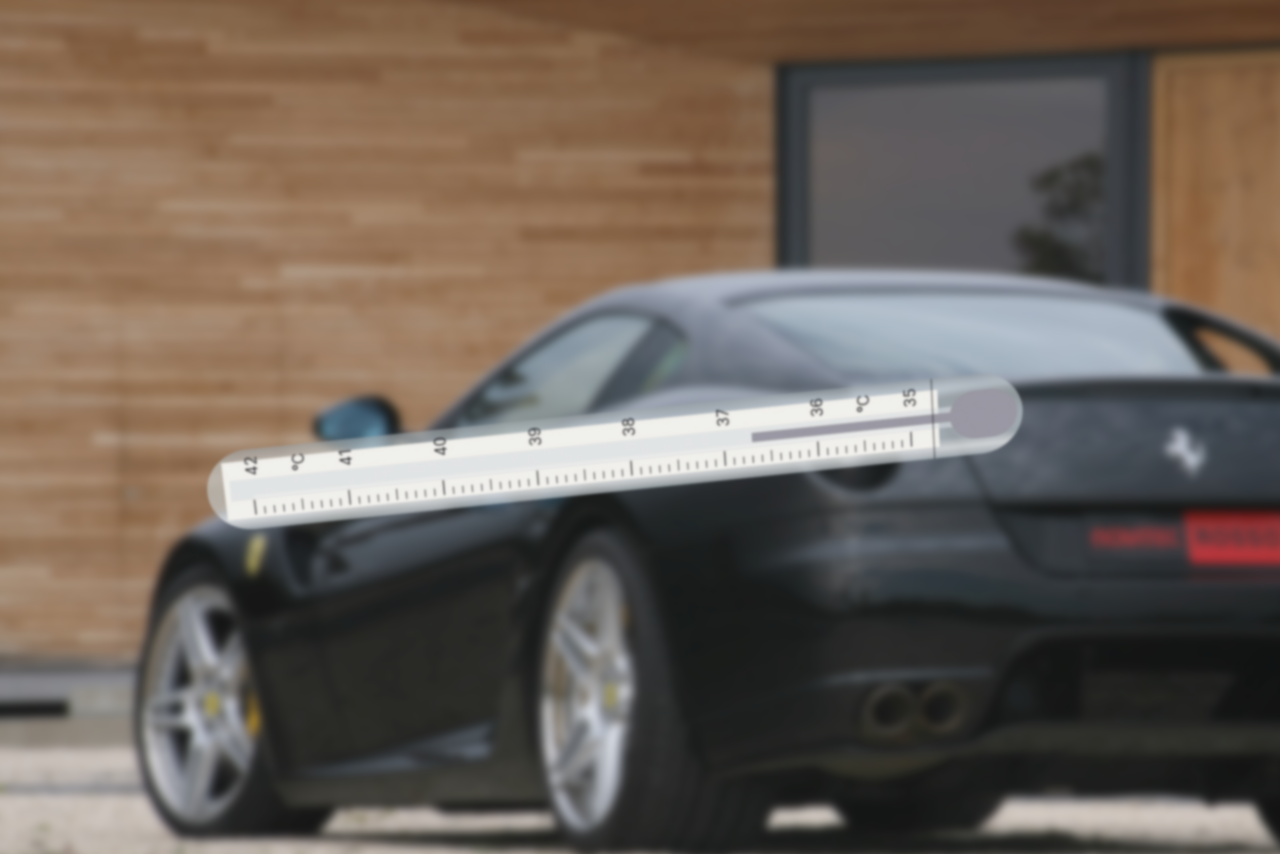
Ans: °C 36.7
